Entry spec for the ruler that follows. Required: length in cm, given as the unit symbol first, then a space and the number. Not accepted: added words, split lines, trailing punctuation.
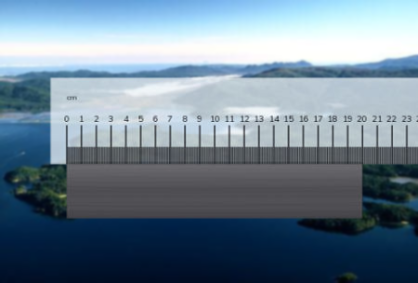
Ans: cm 20
